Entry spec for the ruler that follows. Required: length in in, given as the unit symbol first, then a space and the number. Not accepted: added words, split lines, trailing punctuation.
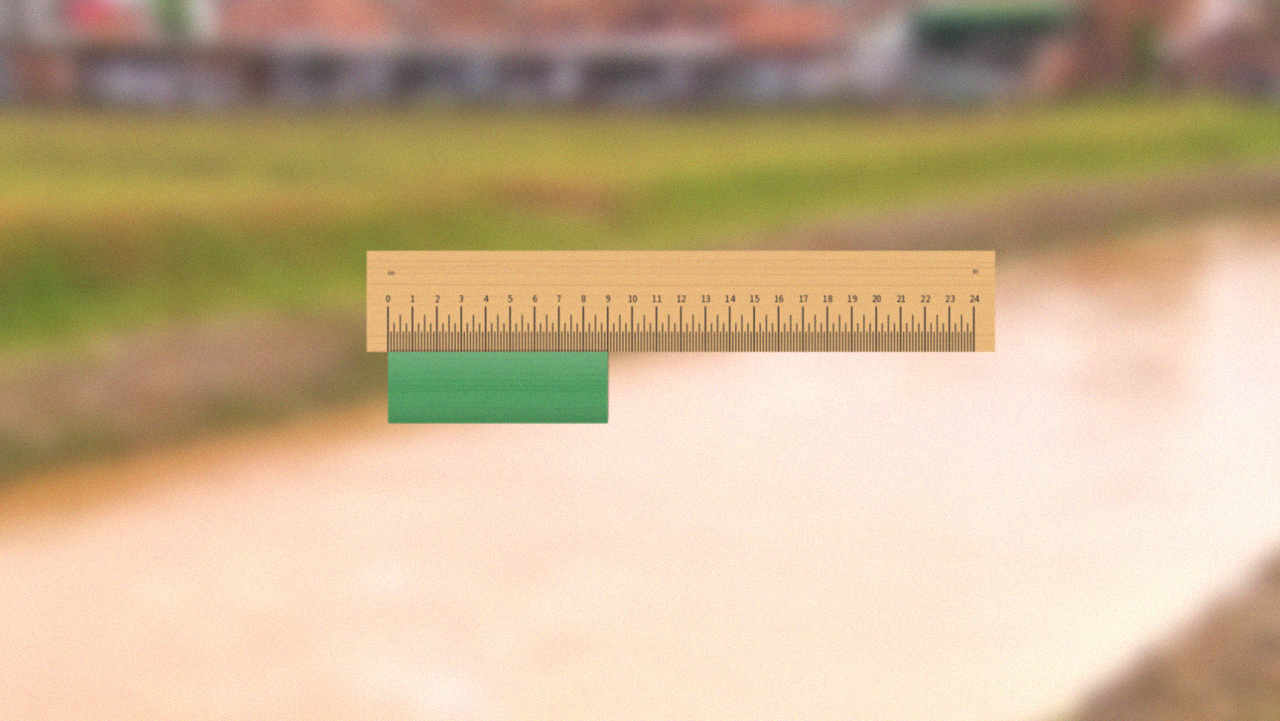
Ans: in 9
